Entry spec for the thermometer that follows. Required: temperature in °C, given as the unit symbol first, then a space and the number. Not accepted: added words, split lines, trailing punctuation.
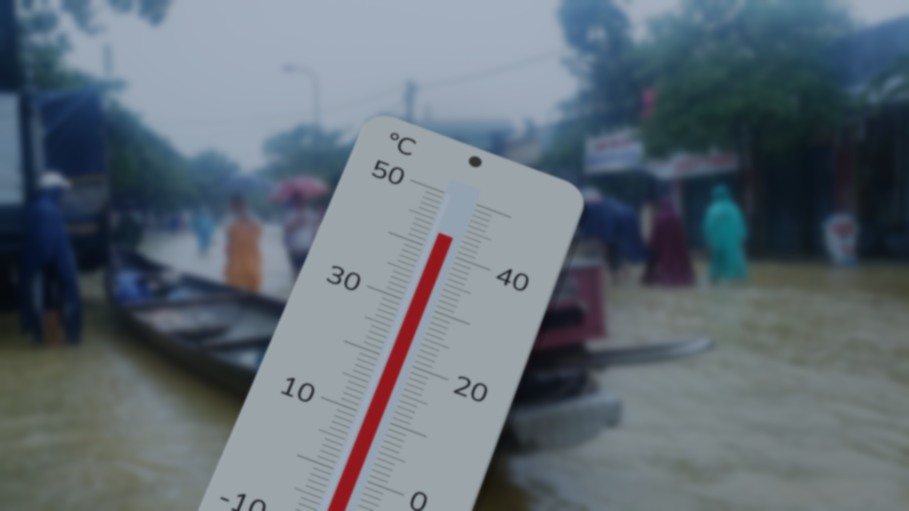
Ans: °C 43
